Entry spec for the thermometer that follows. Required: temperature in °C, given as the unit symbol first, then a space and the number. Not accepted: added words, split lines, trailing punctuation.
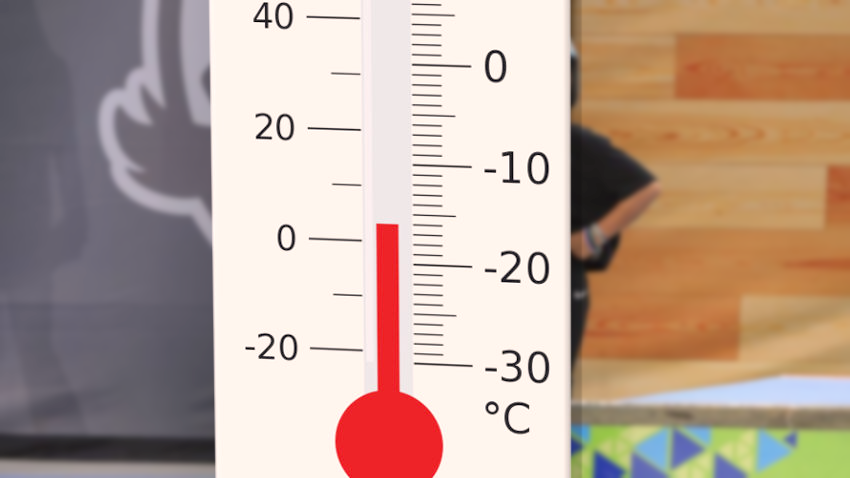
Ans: °C -16
